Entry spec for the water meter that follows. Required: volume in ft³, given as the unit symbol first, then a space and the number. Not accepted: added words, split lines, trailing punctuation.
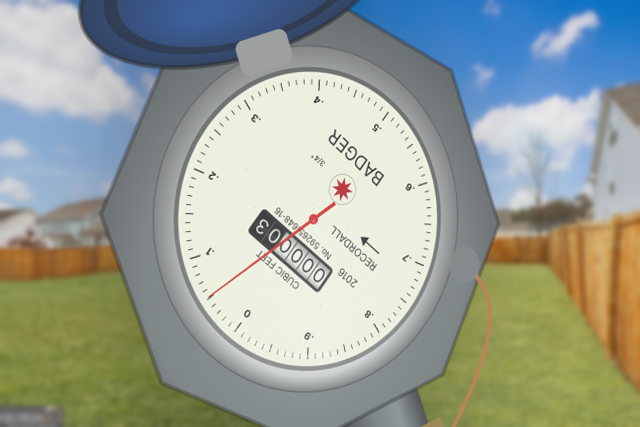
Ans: ft³ 3.05
